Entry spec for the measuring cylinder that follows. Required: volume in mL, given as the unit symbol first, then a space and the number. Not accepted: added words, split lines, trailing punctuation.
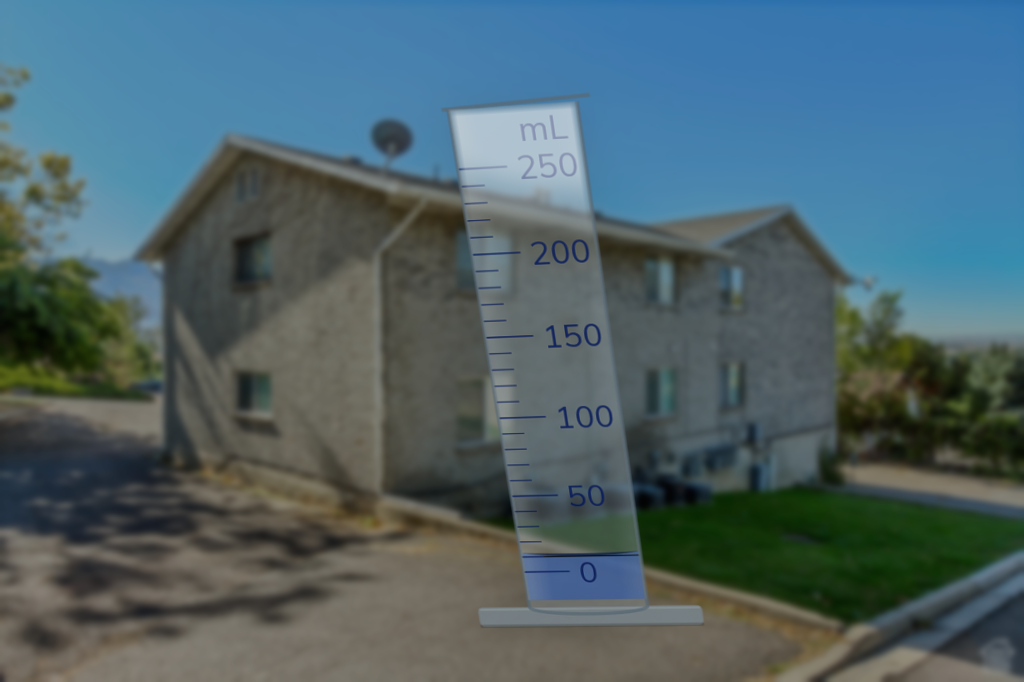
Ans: mL 10
